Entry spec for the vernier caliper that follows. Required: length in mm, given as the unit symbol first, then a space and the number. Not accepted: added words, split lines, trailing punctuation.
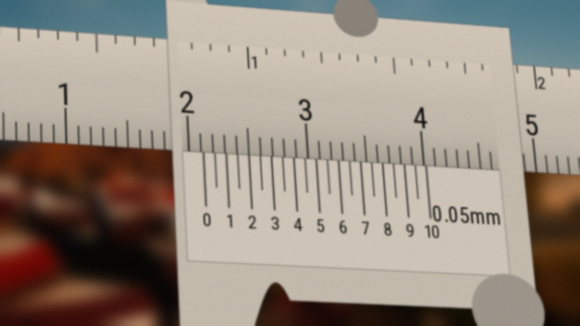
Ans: mm 21.2
